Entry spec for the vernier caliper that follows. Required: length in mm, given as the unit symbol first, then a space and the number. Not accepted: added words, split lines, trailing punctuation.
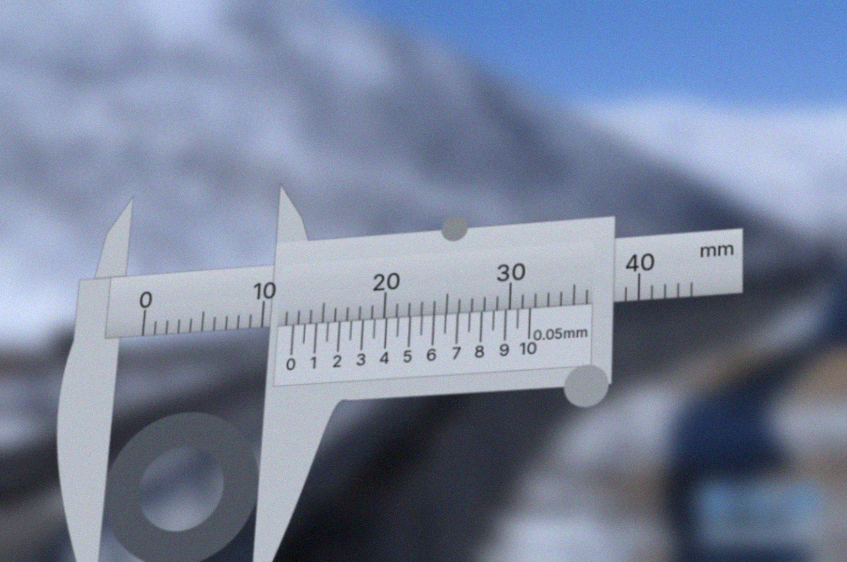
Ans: mm 12.6
